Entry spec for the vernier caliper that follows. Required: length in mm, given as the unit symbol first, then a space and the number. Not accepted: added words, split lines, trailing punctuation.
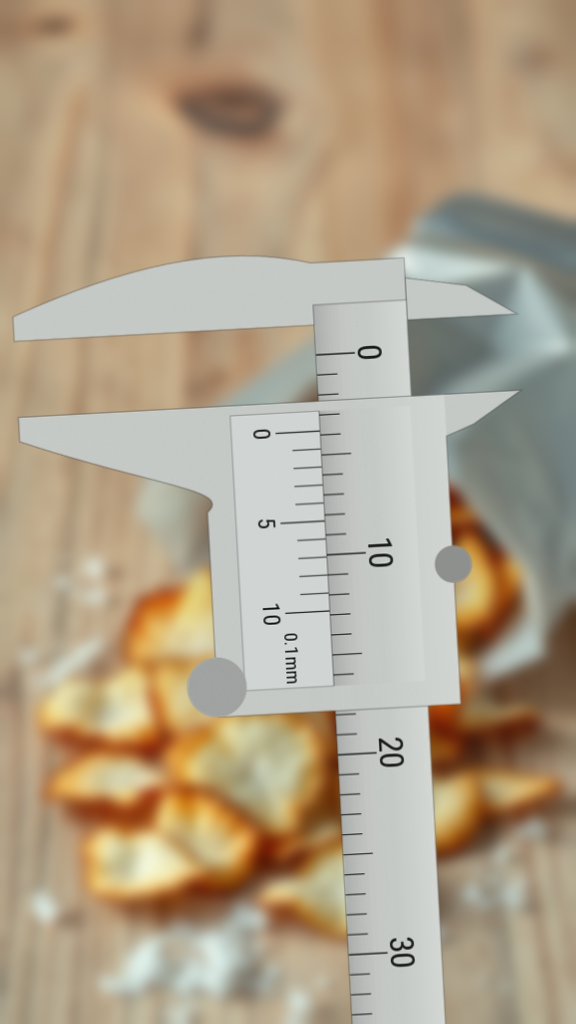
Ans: mm 3.8
